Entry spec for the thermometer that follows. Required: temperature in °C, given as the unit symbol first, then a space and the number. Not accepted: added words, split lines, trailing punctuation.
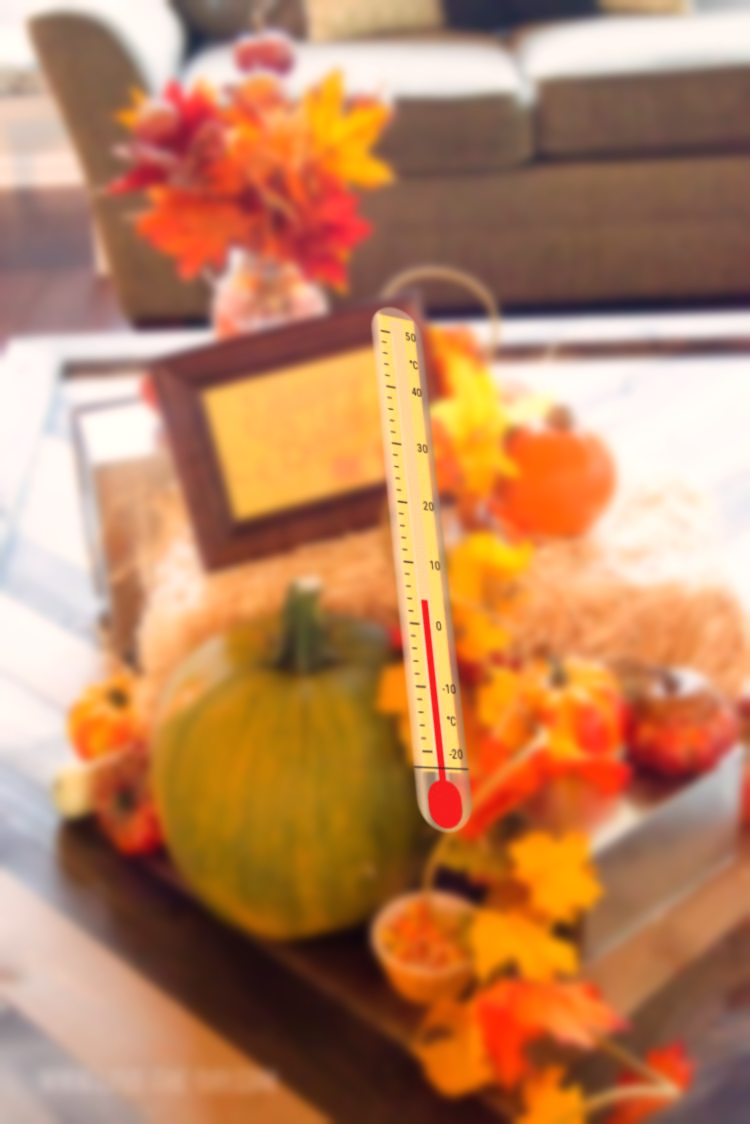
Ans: °C 4
